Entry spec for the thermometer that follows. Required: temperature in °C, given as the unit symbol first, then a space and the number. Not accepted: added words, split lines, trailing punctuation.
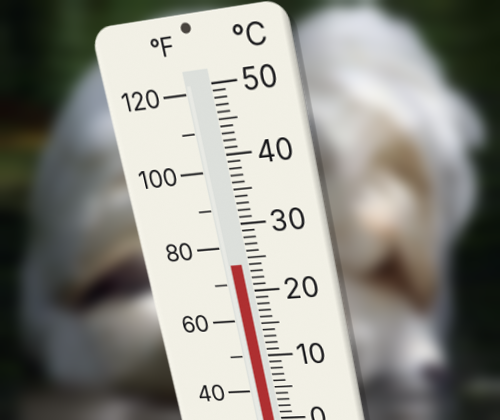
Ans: °C 24
